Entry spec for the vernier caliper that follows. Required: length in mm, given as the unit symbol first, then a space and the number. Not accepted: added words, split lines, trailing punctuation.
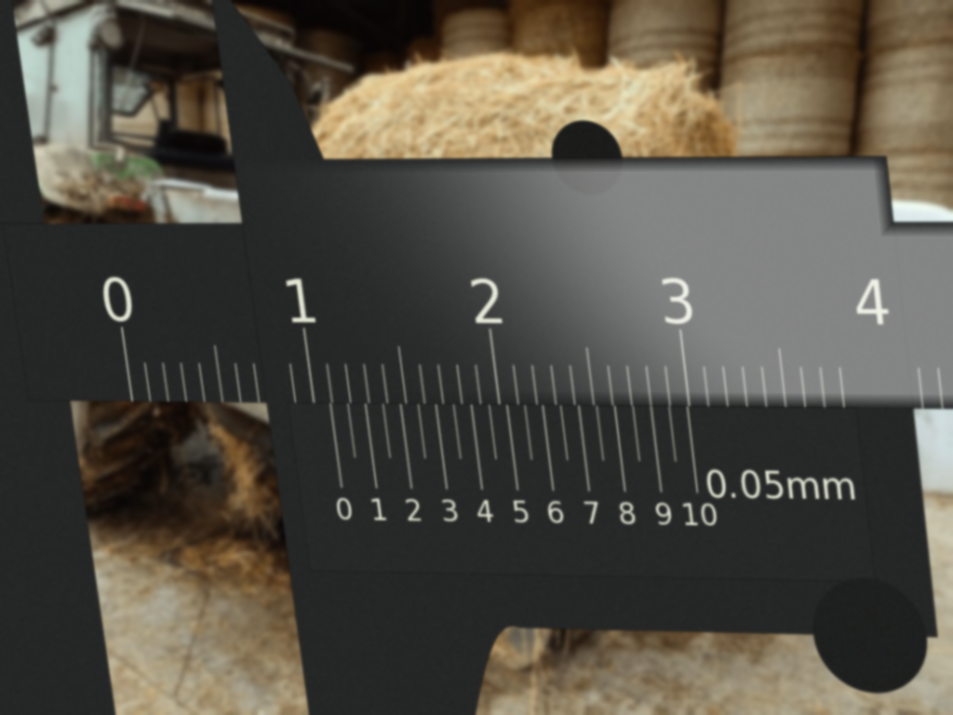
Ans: mm 10.9
